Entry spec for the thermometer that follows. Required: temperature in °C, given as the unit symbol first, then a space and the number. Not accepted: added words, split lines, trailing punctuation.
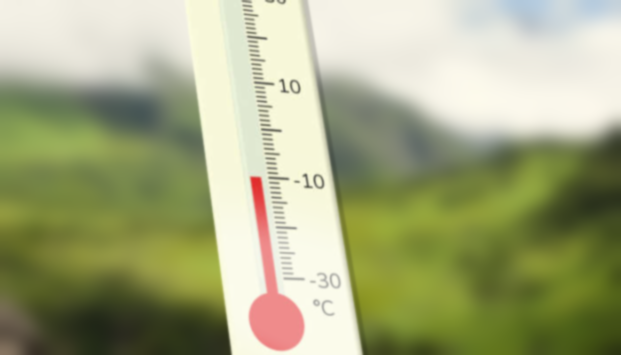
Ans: °C -10
